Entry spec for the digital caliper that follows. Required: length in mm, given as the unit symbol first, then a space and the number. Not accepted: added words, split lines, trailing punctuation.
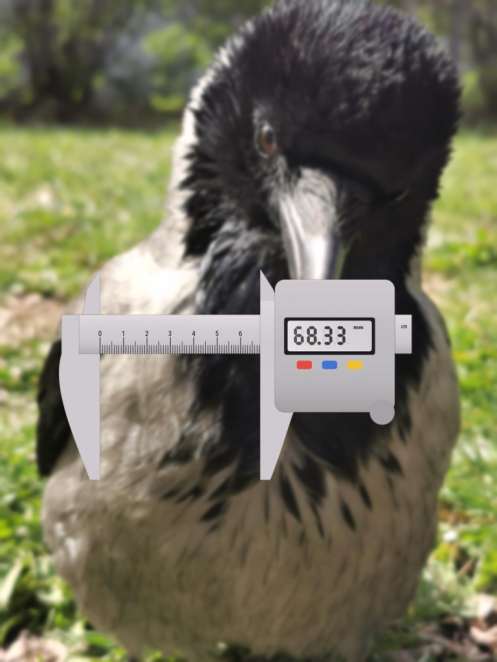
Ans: mm 68.33
